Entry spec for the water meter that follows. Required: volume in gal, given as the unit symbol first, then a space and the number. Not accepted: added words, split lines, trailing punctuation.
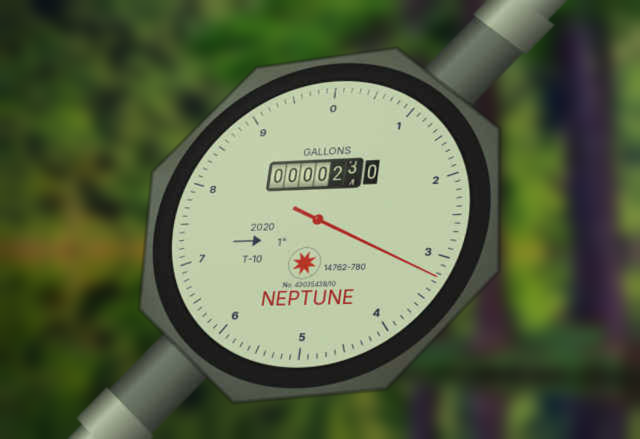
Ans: gal 233.2
